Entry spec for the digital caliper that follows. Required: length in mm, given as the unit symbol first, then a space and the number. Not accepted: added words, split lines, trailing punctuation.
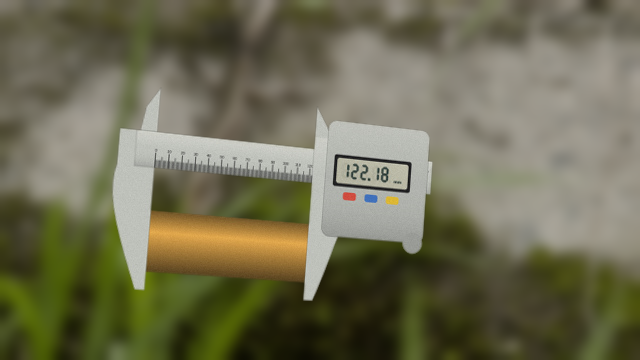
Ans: mm 122.18
